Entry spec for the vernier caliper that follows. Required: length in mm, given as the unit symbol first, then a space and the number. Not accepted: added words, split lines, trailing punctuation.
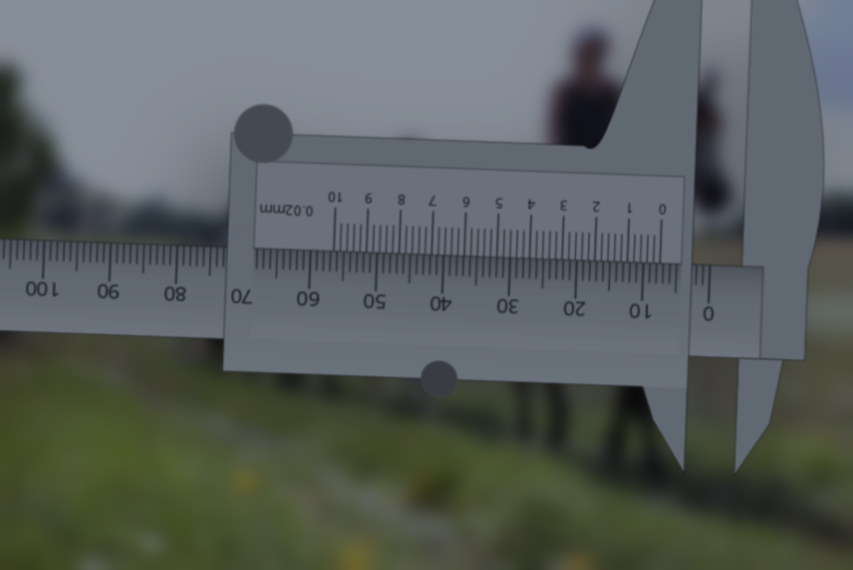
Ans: mm 7.5
